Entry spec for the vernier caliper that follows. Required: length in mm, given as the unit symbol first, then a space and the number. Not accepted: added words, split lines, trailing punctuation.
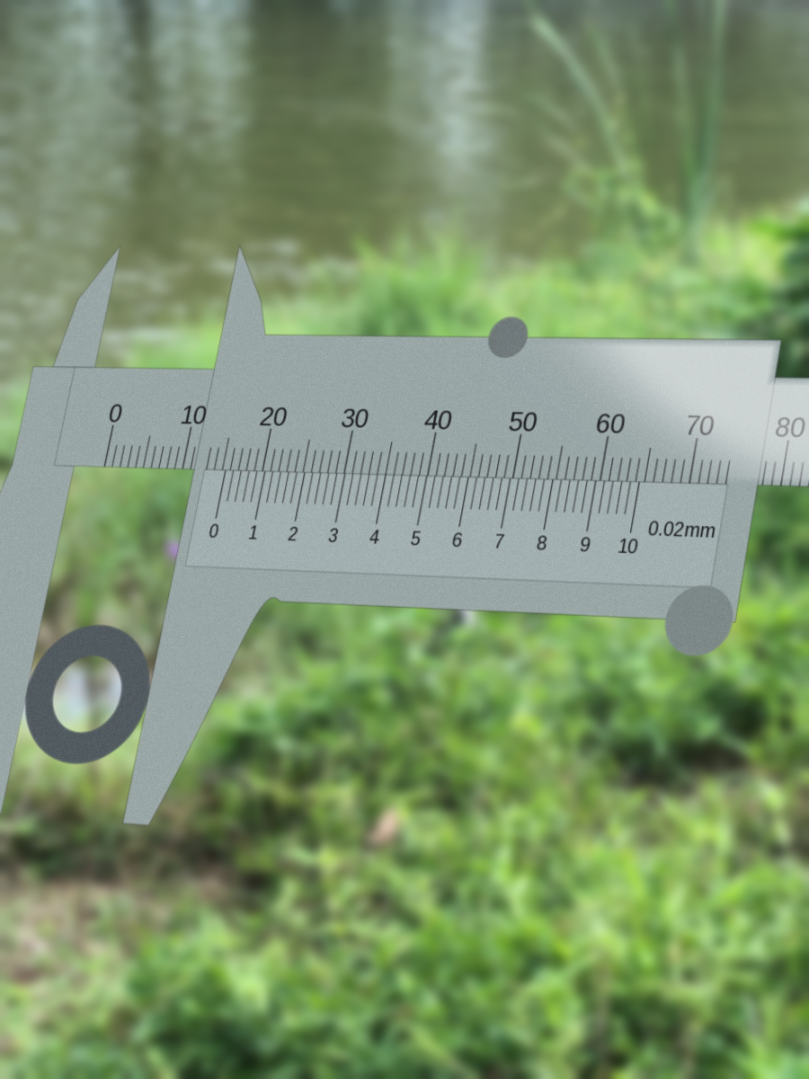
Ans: mm 15.4
